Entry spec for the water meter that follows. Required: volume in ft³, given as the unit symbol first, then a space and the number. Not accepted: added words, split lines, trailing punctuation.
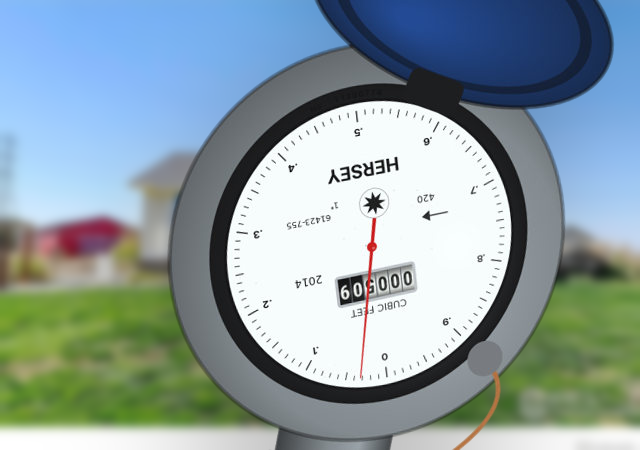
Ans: ft³ 509.03
